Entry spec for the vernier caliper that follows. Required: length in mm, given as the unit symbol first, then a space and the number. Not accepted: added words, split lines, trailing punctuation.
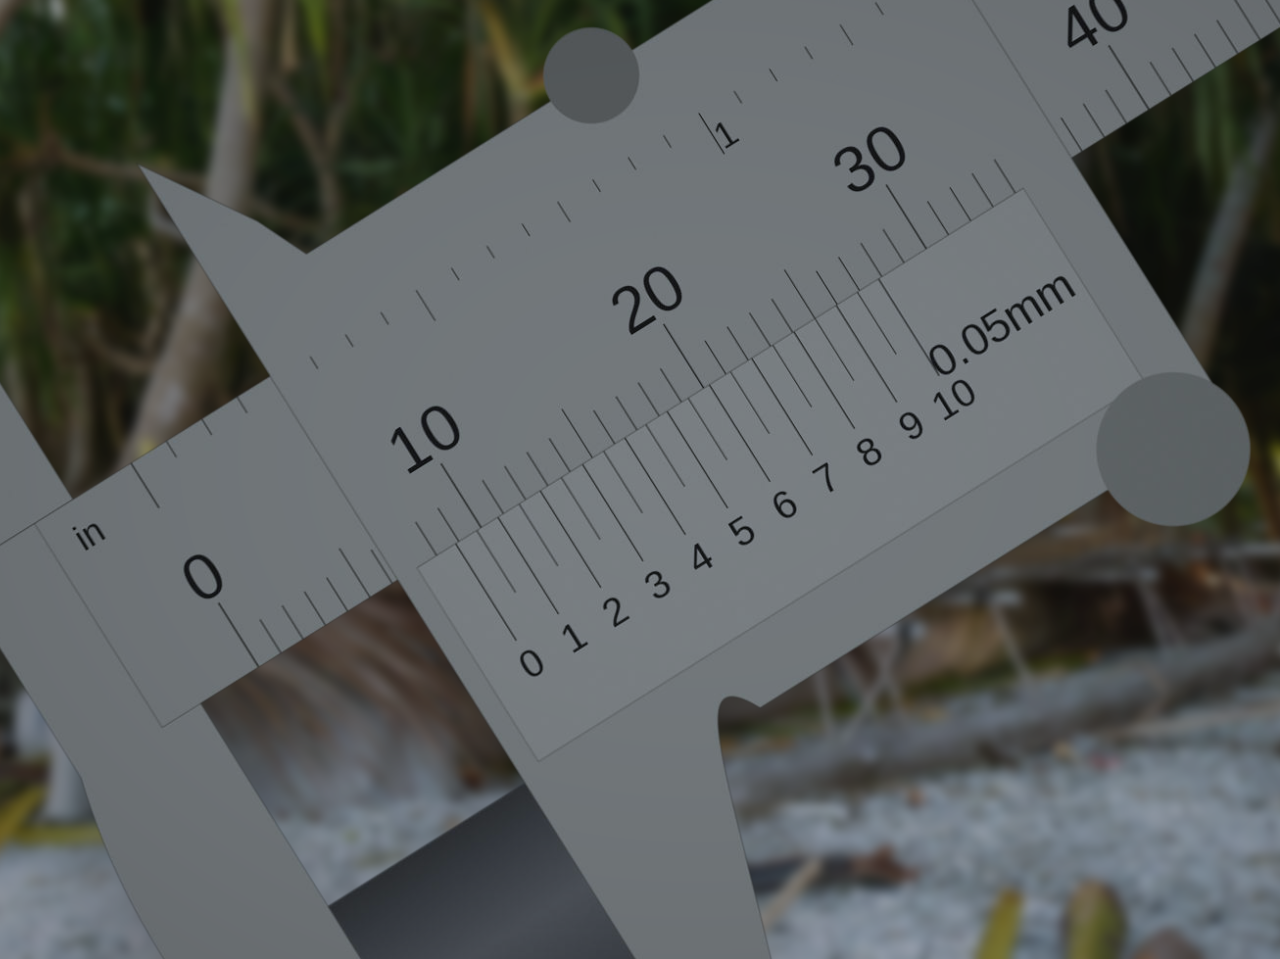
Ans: mm 8.85
